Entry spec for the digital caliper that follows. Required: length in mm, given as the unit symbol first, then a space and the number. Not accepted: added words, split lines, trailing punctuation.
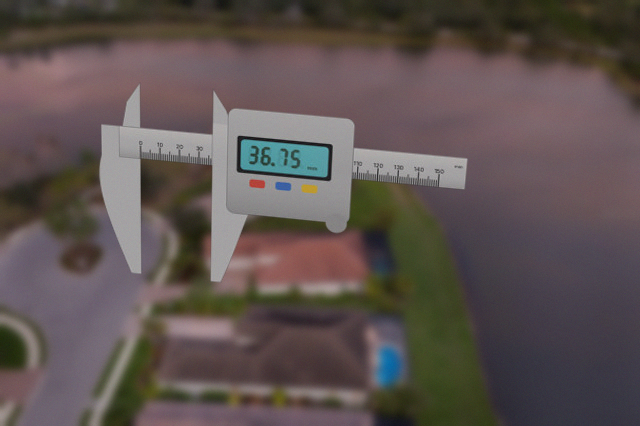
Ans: mm 36.75
